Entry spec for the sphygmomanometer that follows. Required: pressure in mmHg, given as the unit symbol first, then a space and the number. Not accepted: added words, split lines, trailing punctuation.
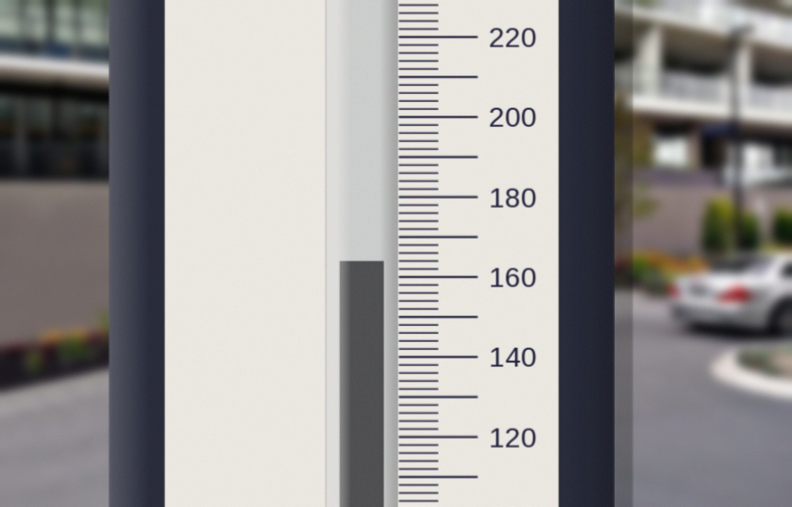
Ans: mmHg 164
